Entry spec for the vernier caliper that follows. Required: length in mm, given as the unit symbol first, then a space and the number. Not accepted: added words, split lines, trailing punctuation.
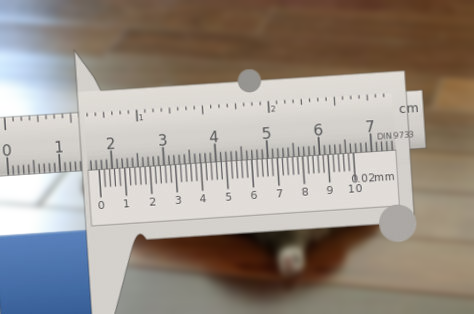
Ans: mm 17.5
